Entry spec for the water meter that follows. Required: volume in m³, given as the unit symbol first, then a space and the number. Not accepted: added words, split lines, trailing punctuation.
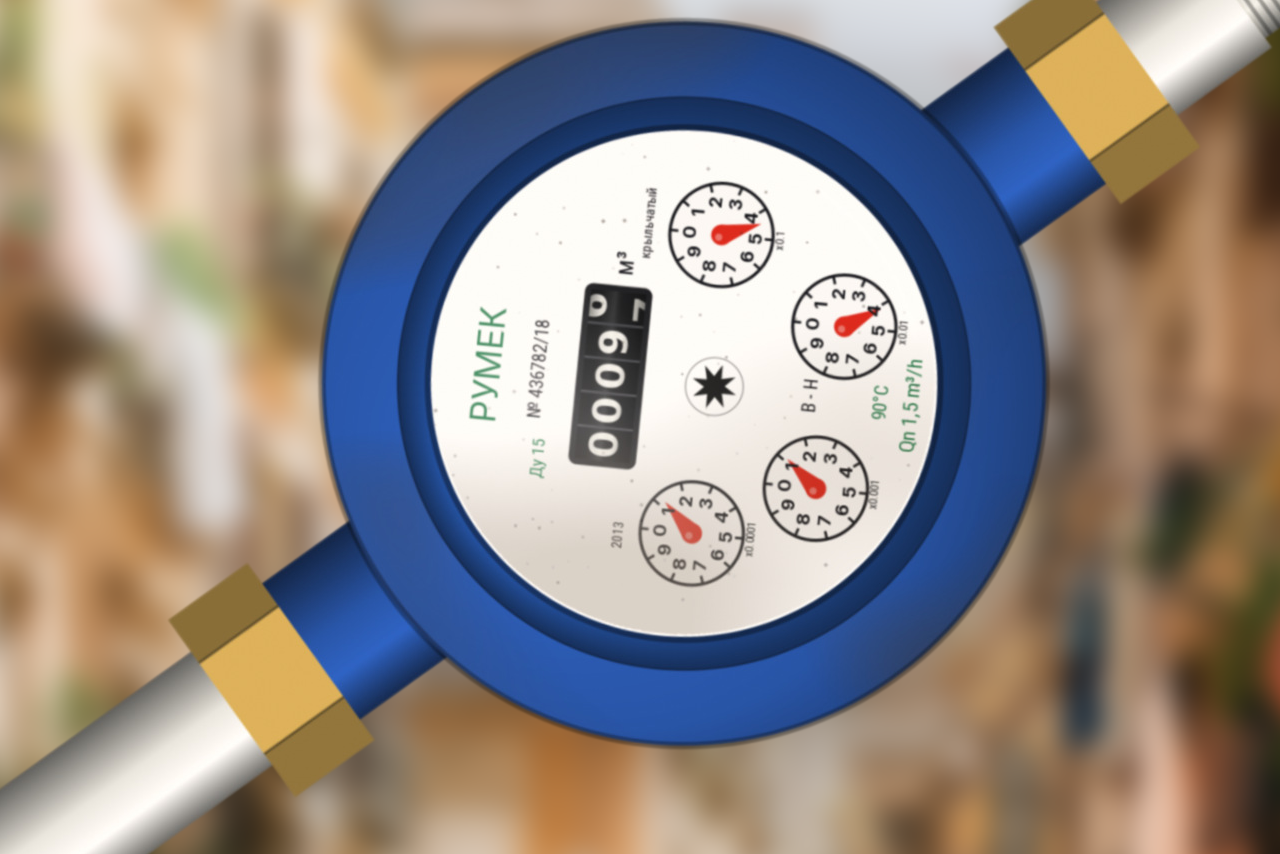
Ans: m³ 96.4411
